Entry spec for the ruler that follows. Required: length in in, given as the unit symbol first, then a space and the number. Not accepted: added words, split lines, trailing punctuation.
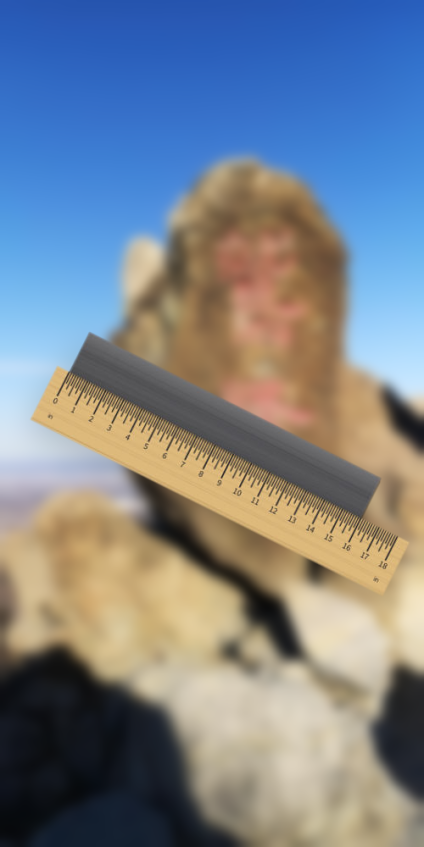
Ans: in 16
